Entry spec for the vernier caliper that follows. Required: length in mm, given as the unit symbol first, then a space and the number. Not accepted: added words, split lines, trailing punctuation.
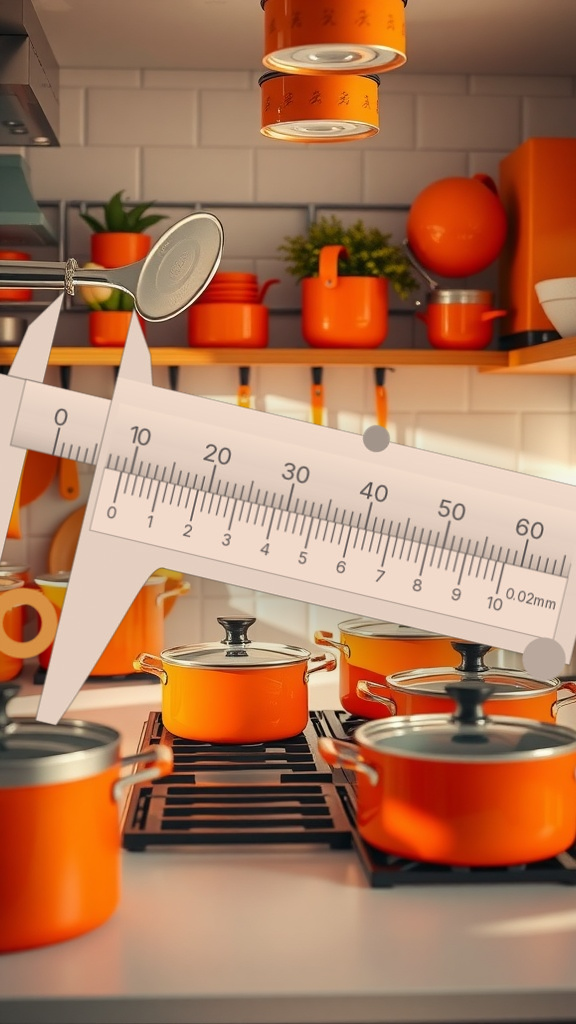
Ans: mm 8.8
